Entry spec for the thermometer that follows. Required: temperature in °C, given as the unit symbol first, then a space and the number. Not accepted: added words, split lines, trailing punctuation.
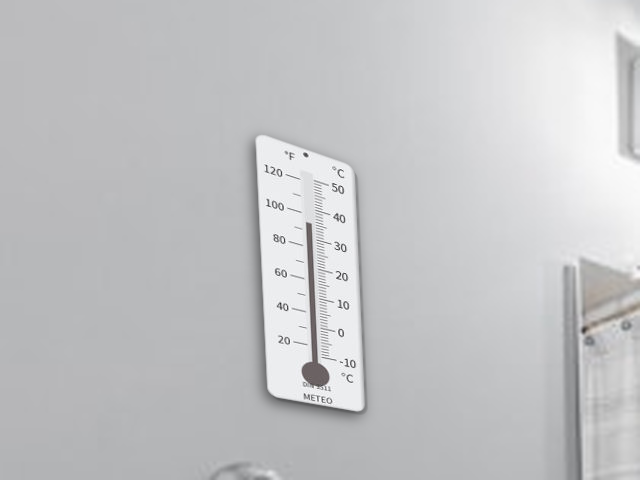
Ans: °C 35
